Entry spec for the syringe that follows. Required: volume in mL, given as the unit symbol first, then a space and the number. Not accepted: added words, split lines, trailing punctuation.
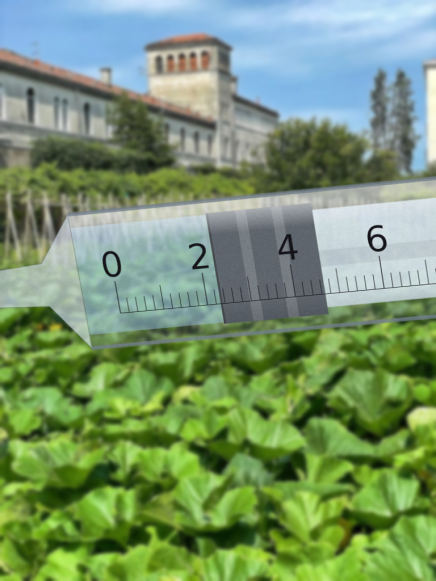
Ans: mL 2.3
